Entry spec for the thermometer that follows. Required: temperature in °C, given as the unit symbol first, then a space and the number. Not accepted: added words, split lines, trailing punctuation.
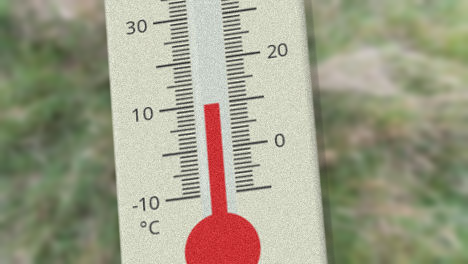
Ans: °C 10
